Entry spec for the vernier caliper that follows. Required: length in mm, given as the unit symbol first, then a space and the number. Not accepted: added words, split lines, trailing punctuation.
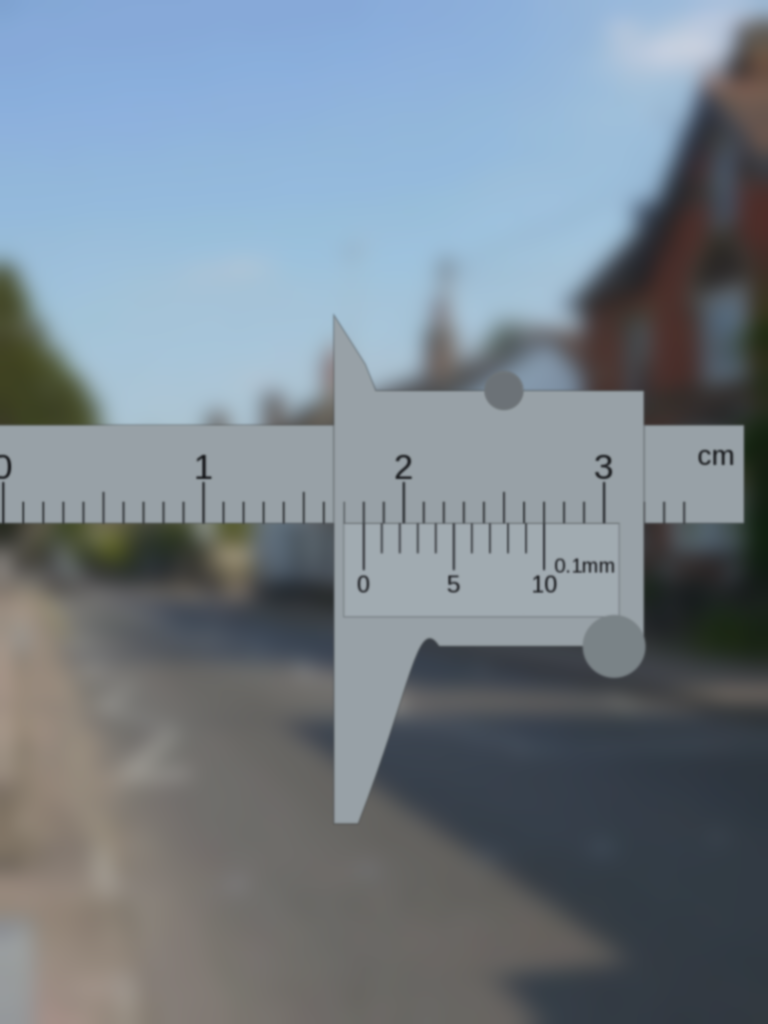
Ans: mm 18.0
